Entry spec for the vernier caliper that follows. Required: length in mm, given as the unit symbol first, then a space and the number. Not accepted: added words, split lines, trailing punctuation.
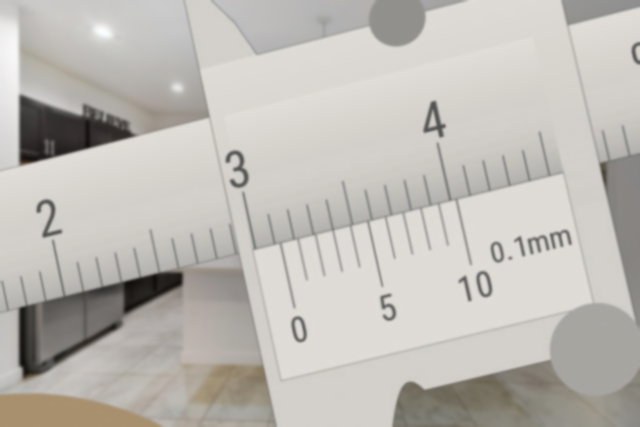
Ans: mm 31.3
